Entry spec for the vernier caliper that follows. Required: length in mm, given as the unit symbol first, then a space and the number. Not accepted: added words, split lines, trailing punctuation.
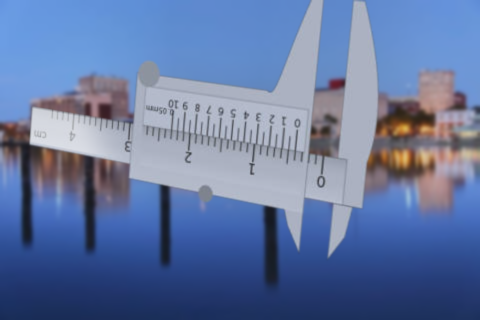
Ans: mm 4.0
